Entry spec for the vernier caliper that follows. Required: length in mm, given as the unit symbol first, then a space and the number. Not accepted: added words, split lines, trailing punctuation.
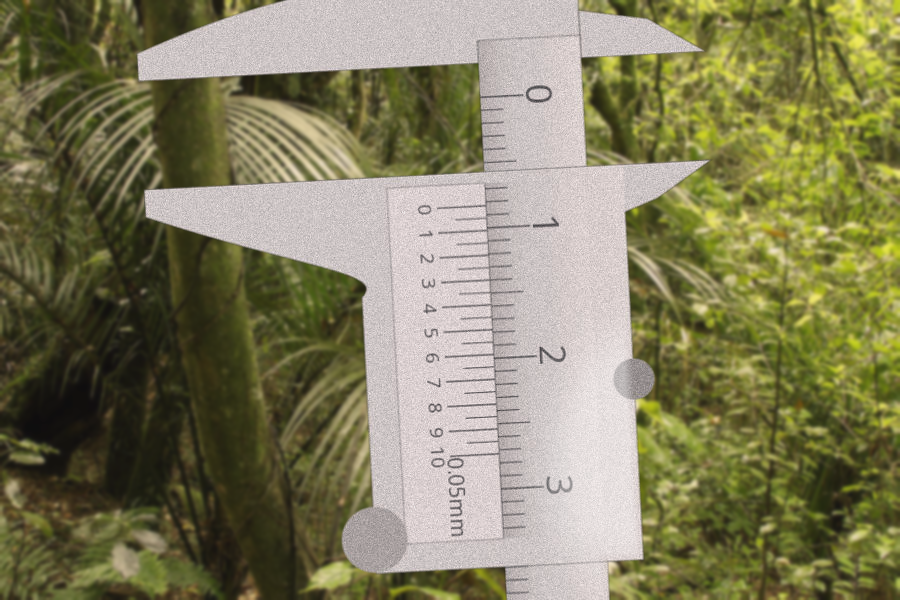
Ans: mm 8.3
